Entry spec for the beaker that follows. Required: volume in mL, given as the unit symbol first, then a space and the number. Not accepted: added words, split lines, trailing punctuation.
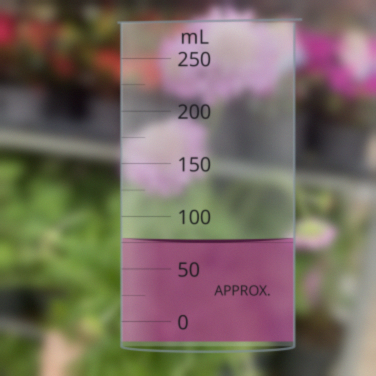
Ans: mL 75
